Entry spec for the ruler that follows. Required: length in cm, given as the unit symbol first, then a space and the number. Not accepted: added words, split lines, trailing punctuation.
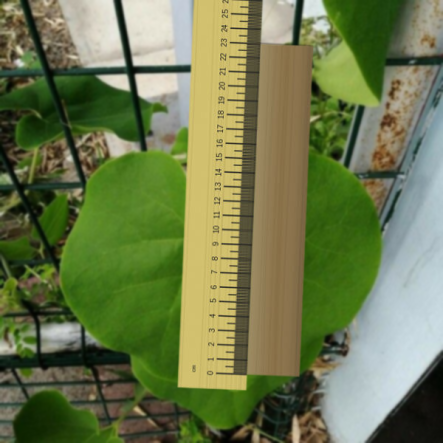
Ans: cm 23
